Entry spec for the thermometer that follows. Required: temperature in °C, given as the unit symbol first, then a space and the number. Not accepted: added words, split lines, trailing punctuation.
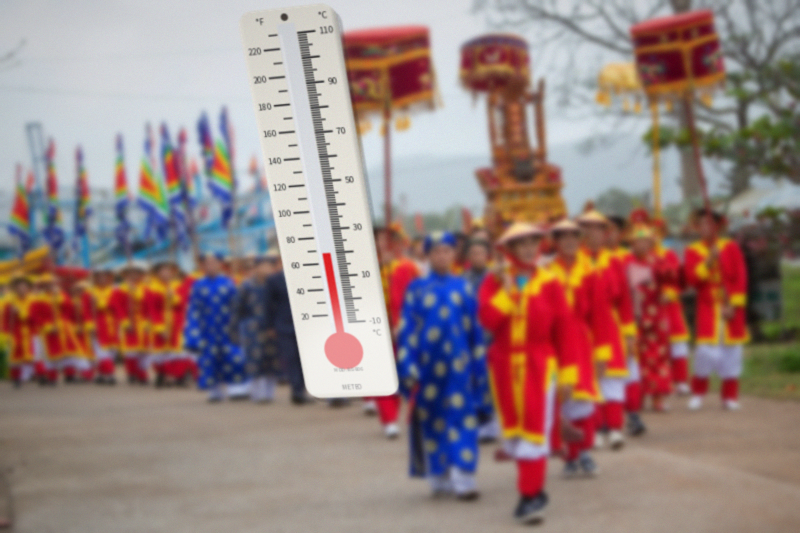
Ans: °C 20
